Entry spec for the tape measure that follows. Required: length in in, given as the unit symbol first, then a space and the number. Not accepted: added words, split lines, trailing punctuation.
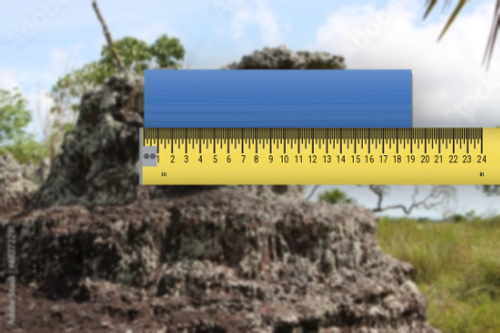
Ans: in 19
